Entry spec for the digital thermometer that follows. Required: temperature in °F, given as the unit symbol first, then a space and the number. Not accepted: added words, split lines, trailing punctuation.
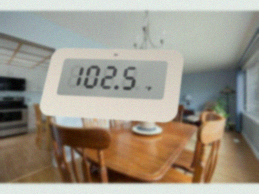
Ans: °F 102.5
